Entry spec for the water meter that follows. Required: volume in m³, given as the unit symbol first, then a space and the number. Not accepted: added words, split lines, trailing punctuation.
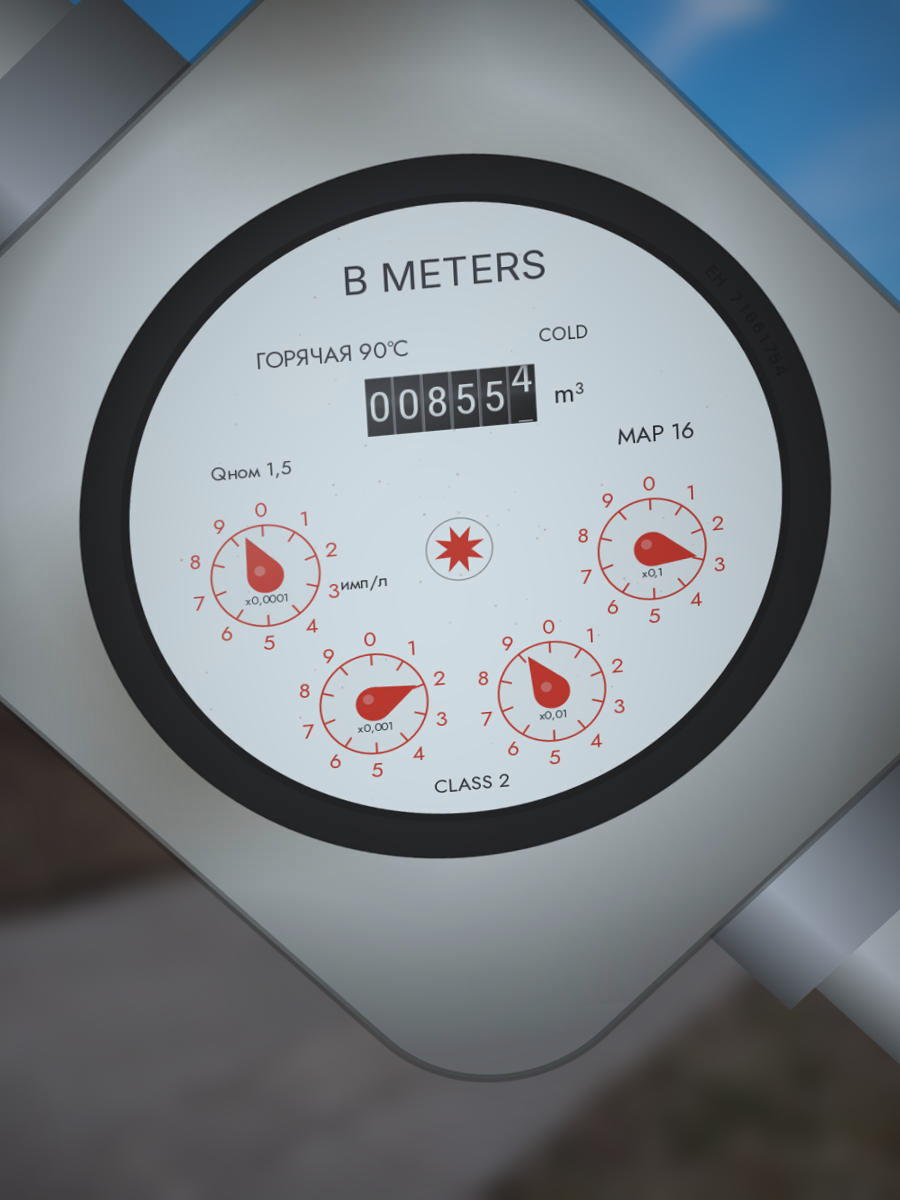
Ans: m³ 8554.2919
